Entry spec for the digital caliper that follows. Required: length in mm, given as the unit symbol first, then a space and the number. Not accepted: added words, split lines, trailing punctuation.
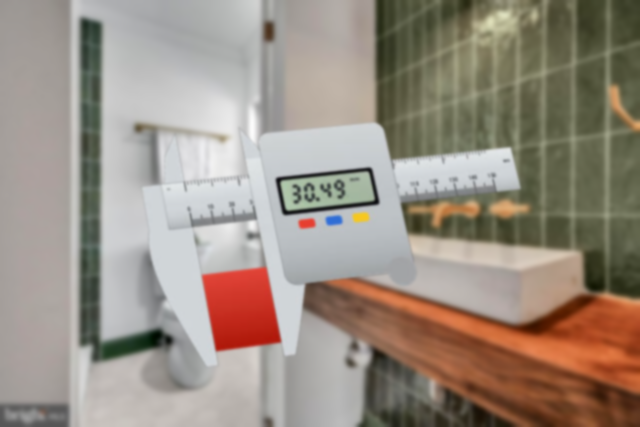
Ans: mm 30.49
